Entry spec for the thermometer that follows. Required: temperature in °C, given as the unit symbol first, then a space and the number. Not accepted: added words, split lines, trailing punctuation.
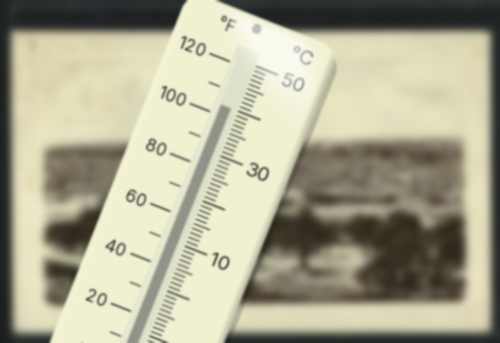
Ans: °C 40
